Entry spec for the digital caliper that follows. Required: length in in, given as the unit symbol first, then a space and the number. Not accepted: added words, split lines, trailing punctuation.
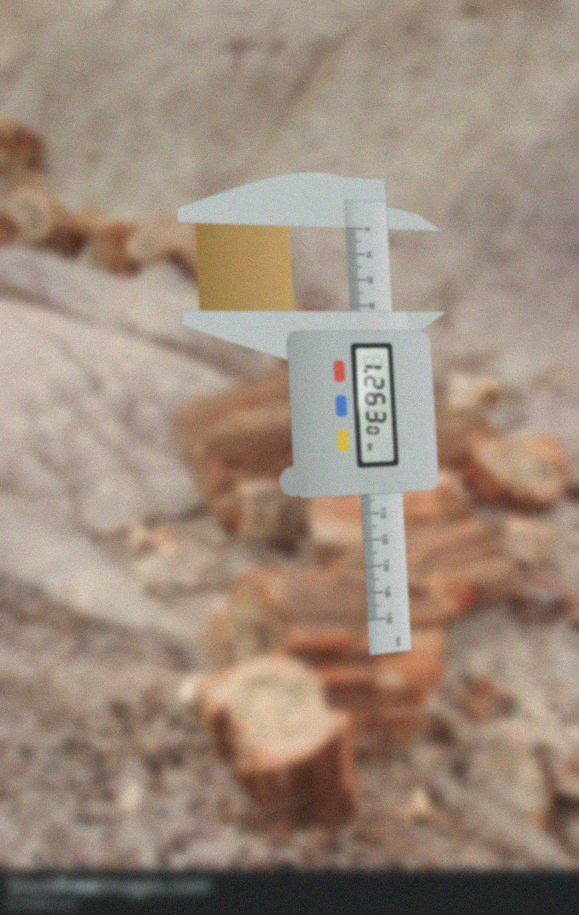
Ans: in 1.2630
